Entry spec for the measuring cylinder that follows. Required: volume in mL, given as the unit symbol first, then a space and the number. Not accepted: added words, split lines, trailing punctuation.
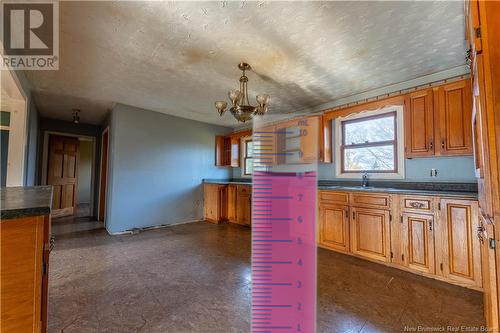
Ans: mL 8
